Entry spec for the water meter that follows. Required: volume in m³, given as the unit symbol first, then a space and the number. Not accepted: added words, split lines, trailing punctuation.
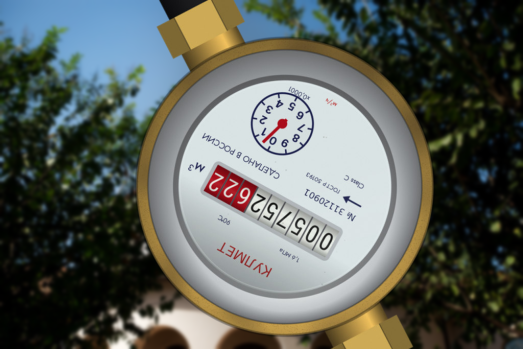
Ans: m³ 5752.6220
